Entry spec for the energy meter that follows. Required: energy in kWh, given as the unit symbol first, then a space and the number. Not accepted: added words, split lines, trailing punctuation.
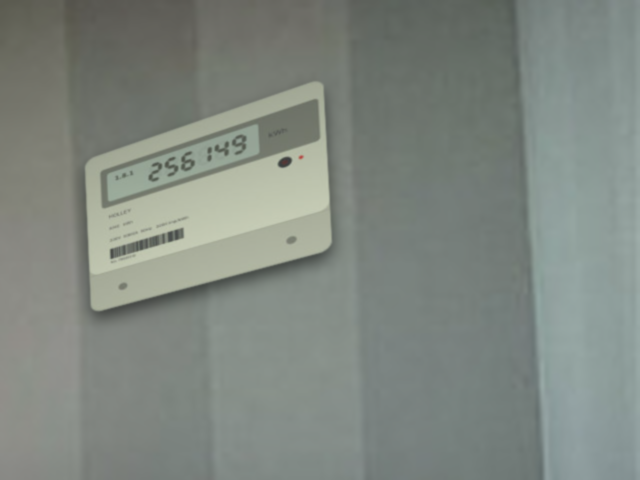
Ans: kWh 256149
